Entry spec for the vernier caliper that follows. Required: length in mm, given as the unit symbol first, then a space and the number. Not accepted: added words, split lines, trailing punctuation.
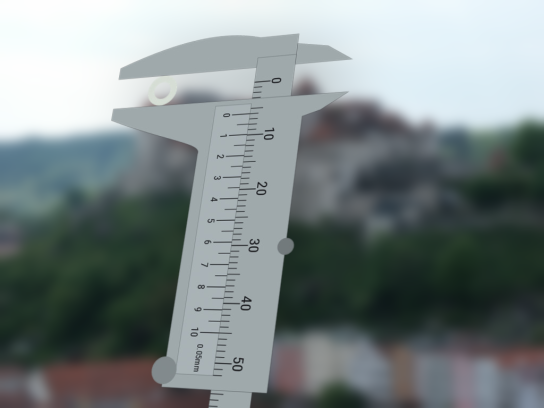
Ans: mm 6.0
